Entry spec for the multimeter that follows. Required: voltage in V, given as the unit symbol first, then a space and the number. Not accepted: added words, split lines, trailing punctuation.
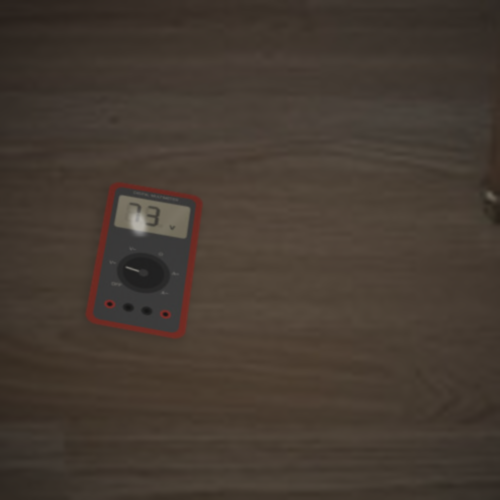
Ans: V 73
